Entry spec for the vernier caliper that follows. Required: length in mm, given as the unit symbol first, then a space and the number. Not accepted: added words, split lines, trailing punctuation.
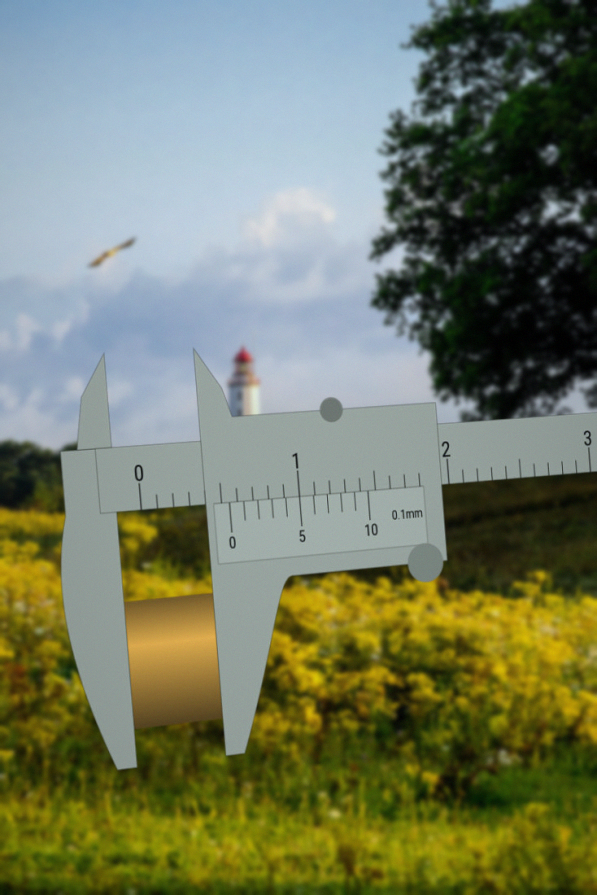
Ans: mm 5.5
